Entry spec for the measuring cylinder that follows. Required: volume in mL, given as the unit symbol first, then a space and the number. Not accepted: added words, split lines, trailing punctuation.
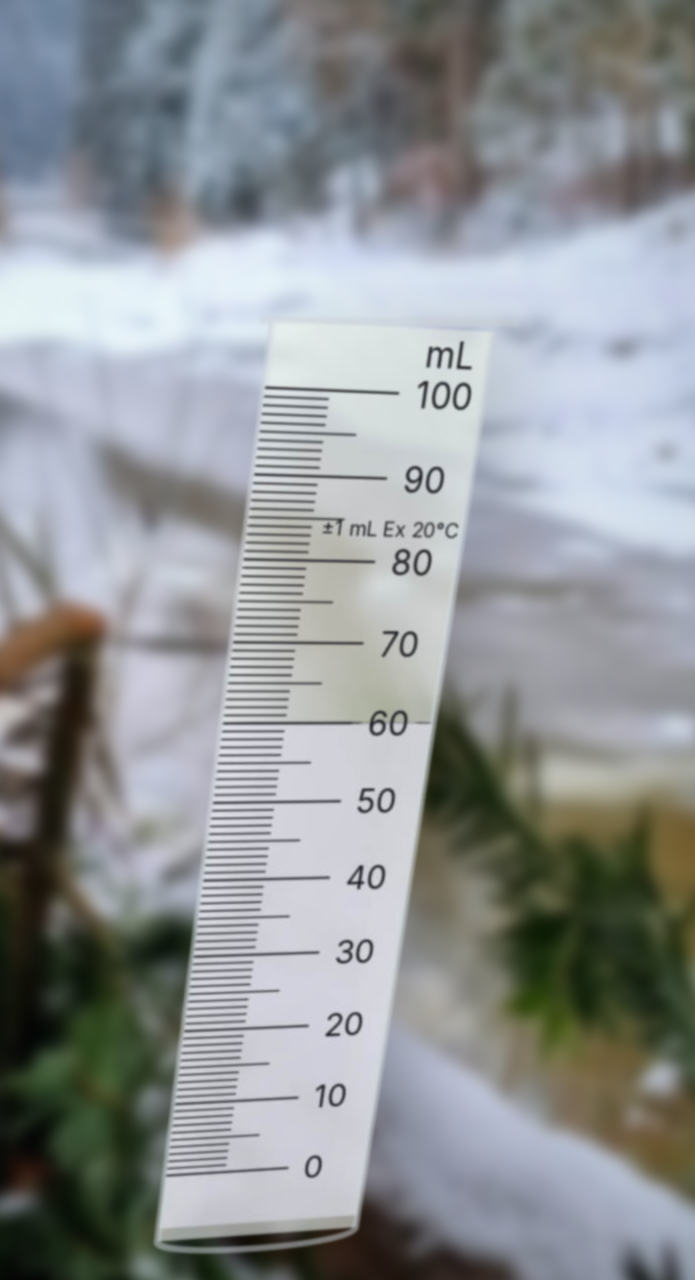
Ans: mL 60
